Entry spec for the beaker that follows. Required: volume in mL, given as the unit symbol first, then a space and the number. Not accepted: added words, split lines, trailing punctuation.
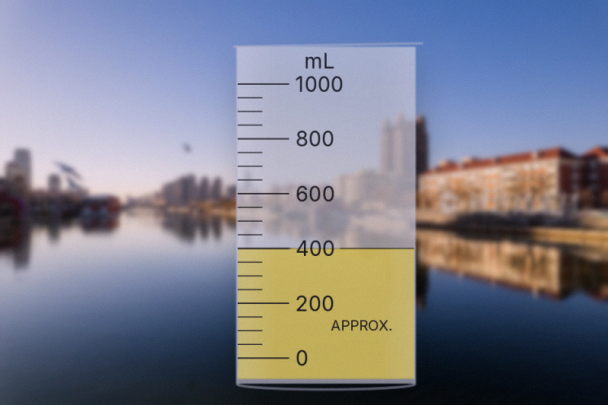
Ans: mL 400
